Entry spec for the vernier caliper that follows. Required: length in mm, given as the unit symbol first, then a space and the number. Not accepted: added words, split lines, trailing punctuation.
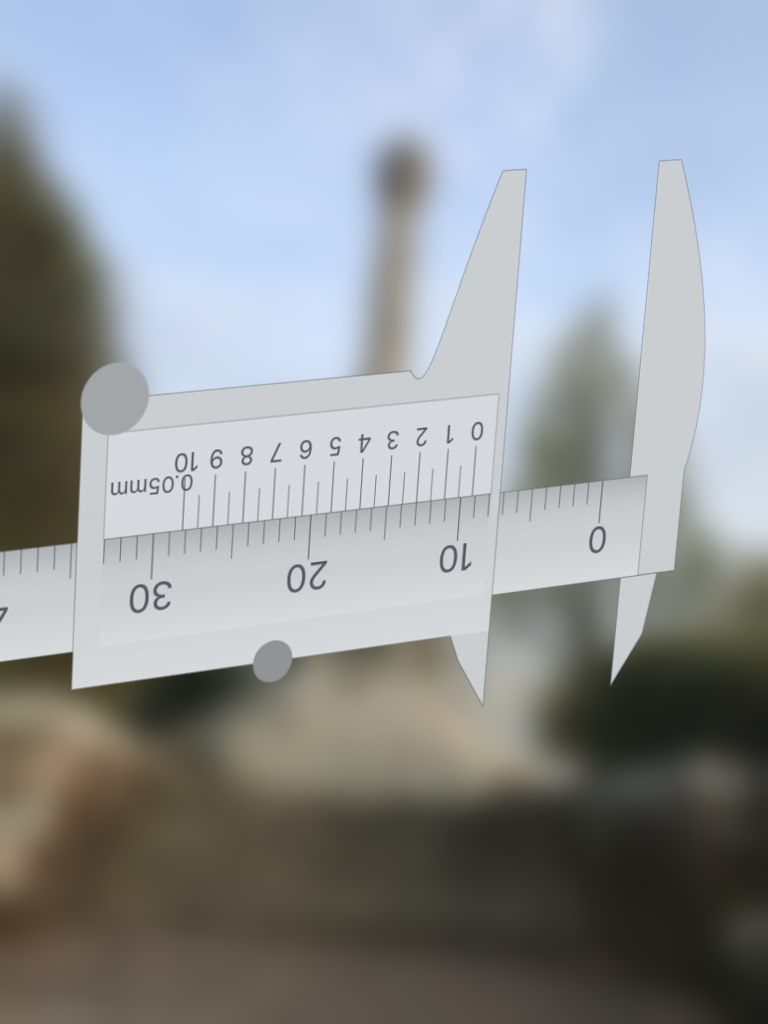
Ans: mm 9.2
